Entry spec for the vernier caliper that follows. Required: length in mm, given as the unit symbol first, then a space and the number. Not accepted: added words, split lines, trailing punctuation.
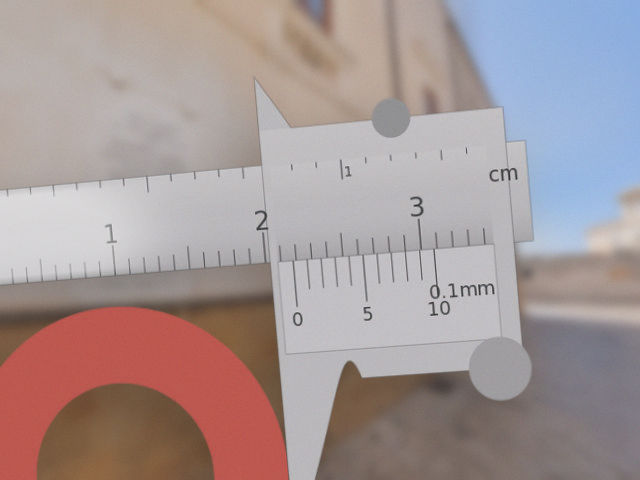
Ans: mm 21.8
